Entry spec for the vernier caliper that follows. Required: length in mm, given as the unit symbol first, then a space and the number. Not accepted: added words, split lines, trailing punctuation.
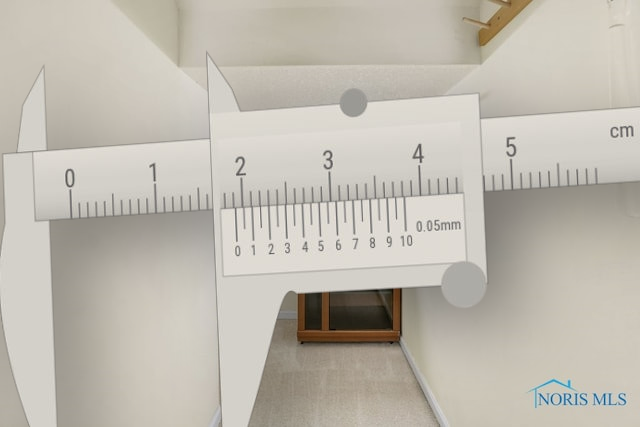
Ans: mm 19.2
